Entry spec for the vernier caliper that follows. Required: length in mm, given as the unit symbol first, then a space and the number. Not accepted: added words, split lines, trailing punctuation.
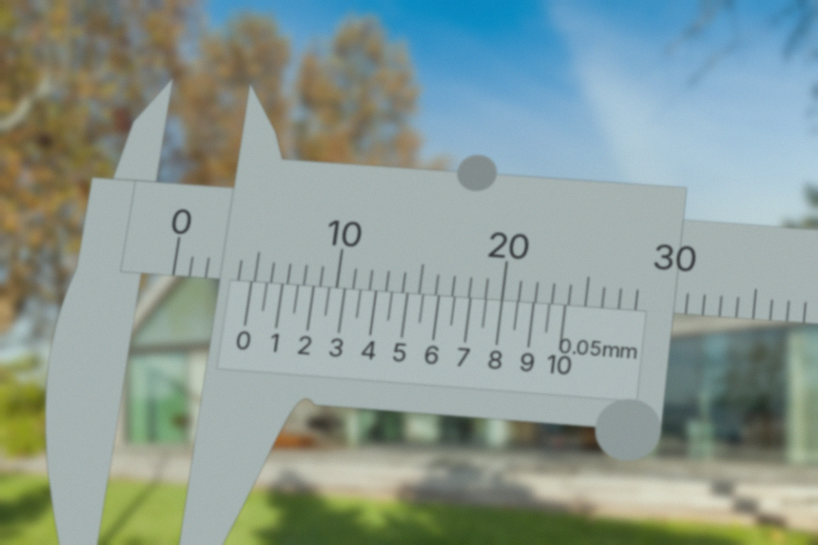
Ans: mm 4.8
